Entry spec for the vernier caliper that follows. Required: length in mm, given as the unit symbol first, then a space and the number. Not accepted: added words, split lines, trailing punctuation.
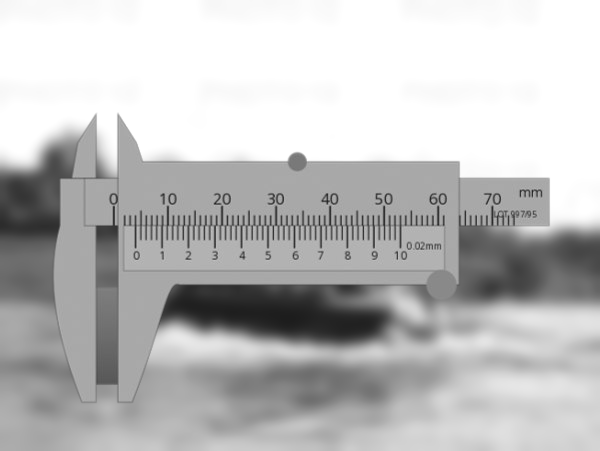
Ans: mm 4.0
